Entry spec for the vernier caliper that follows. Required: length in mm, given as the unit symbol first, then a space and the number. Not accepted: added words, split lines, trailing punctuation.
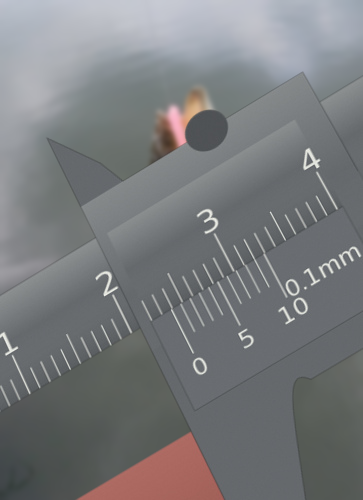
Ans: mm 23.9
